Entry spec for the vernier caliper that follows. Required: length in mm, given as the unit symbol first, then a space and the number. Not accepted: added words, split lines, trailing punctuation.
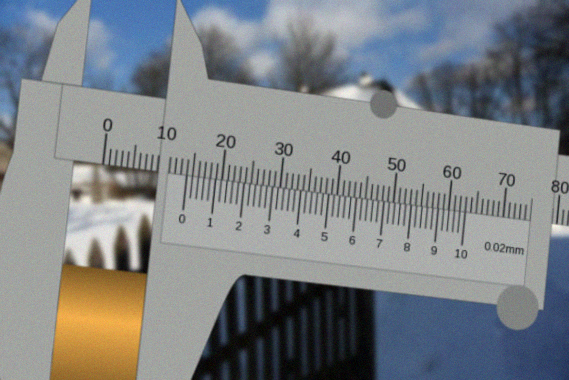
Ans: mm 14.0
